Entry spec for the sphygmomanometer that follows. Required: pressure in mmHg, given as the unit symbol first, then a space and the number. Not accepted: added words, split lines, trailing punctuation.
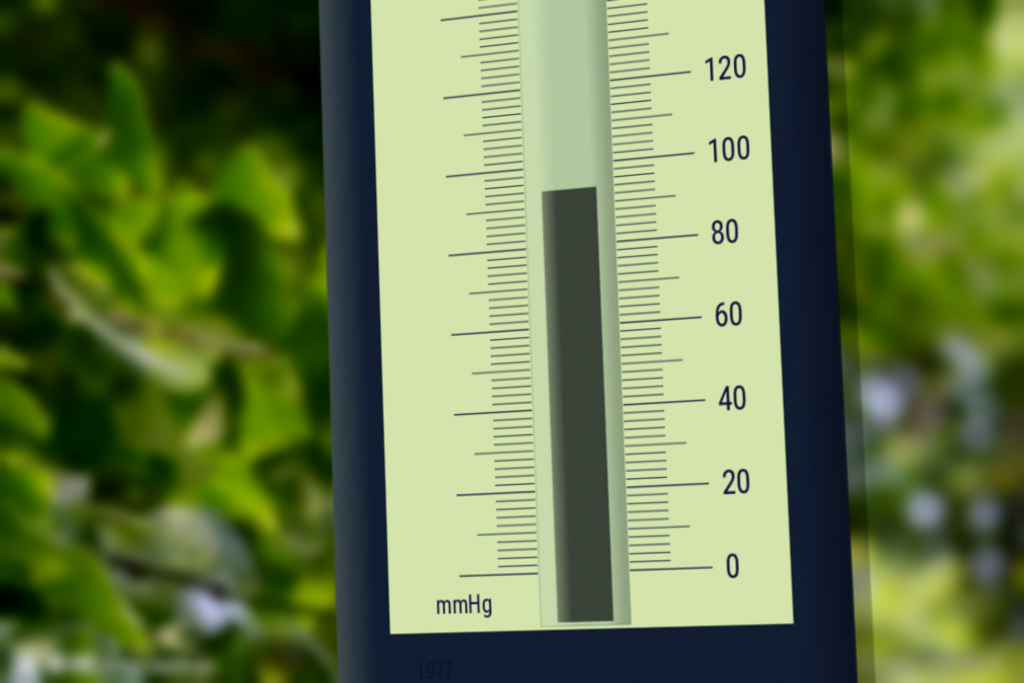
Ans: mmHg 94
